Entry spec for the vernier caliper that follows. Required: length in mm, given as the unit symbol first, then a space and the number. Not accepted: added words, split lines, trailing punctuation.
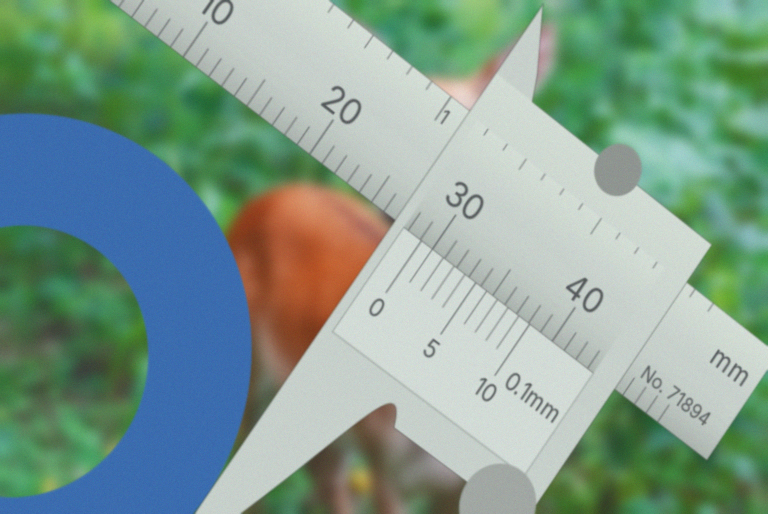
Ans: mm 29.1
